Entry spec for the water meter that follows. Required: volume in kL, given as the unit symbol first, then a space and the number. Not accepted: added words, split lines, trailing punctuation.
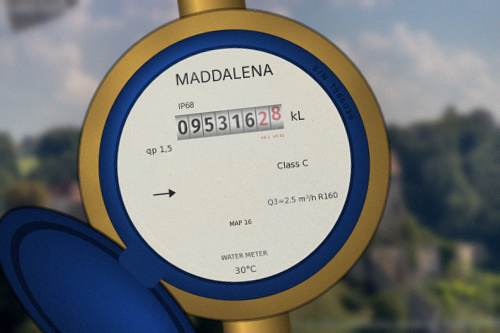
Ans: kL 95316.28
